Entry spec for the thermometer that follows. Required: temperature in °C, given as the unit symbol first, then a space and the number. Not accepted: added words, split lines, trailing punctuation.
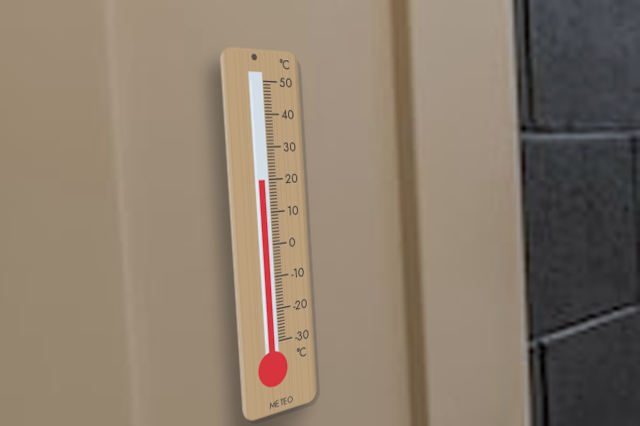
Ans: °C 20
